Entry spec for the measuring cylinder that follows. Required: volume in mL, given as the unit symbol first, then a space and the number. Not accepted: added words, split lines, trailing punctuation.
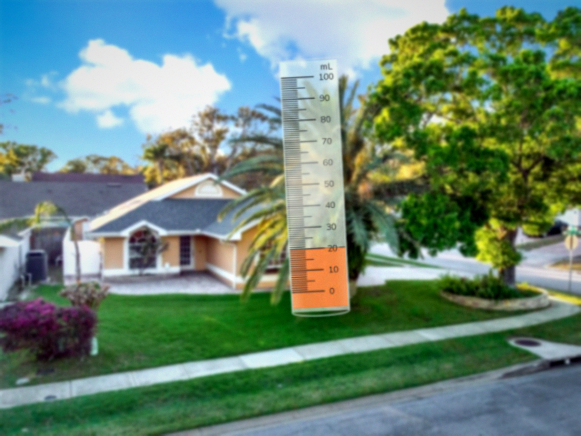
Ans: mL 20
